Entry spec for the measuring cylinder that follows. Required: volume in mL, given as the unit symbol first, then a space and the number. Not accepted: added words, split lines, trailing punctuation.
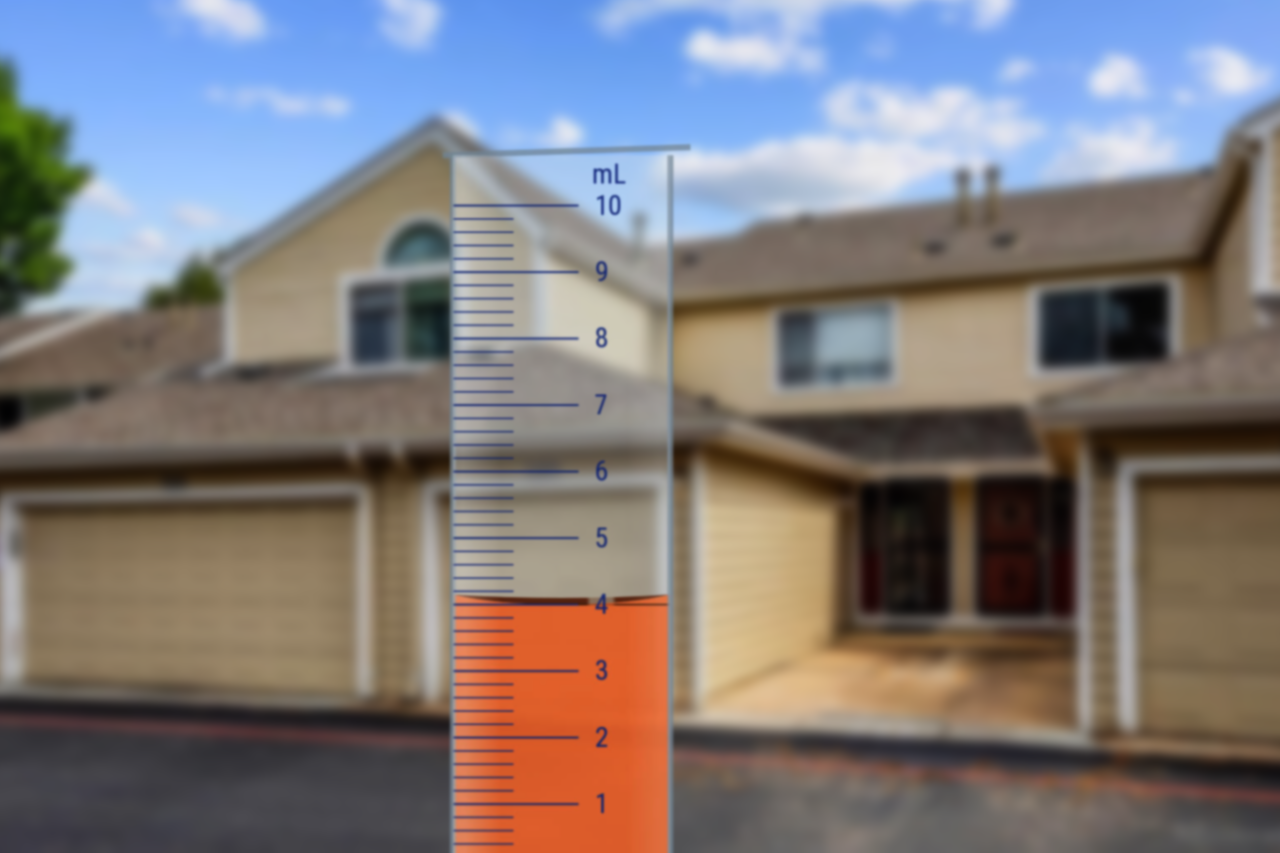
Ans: mL 4
